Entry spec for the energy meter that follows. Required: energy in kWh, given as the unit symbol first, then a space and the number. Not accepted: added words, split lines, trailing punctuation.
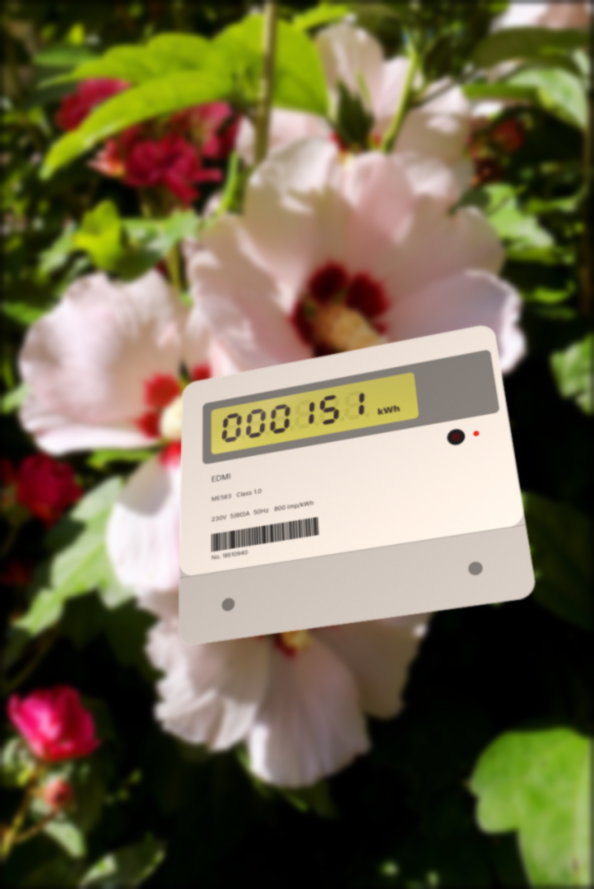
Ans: kWh 151
